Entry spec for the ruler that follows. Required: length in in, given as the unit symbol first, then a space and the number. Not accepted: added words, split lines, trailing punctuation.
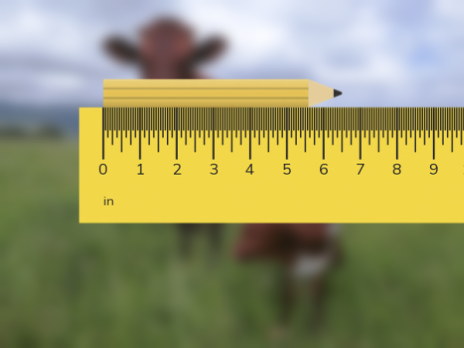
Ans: in 6.5
